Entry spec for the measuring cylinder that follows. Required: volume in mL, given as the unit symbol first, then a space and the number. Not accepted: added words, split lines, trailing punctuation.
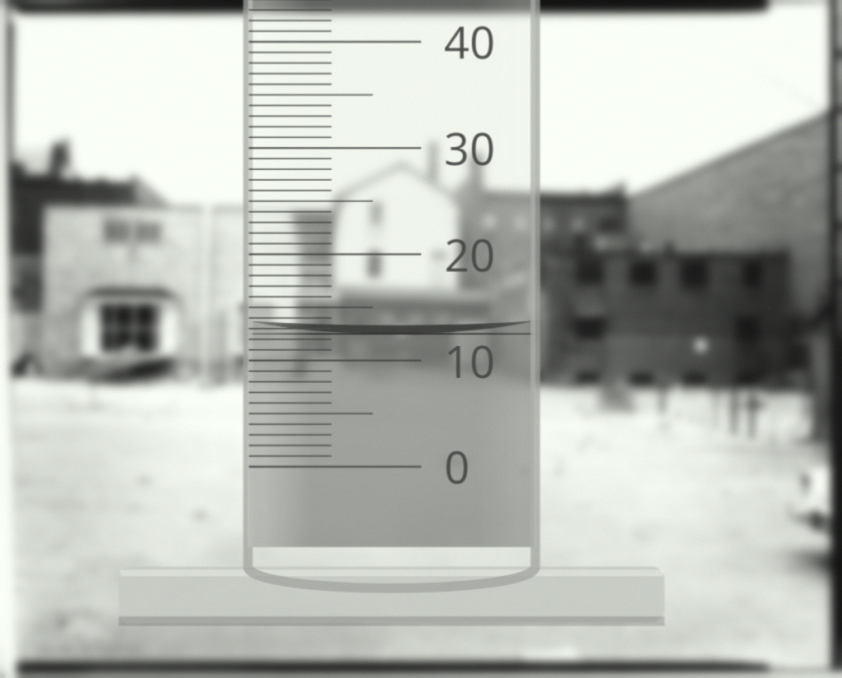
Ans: mL 12.5
